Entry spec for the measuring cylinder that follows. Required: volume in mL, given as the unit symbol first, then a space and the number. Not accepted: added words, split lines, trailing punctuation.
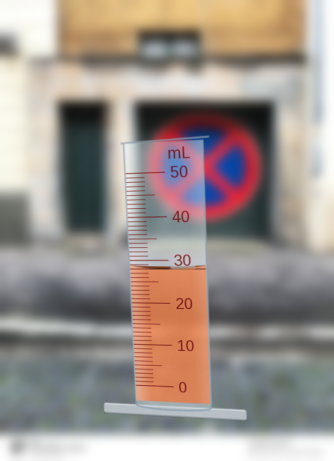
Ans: mL 28
